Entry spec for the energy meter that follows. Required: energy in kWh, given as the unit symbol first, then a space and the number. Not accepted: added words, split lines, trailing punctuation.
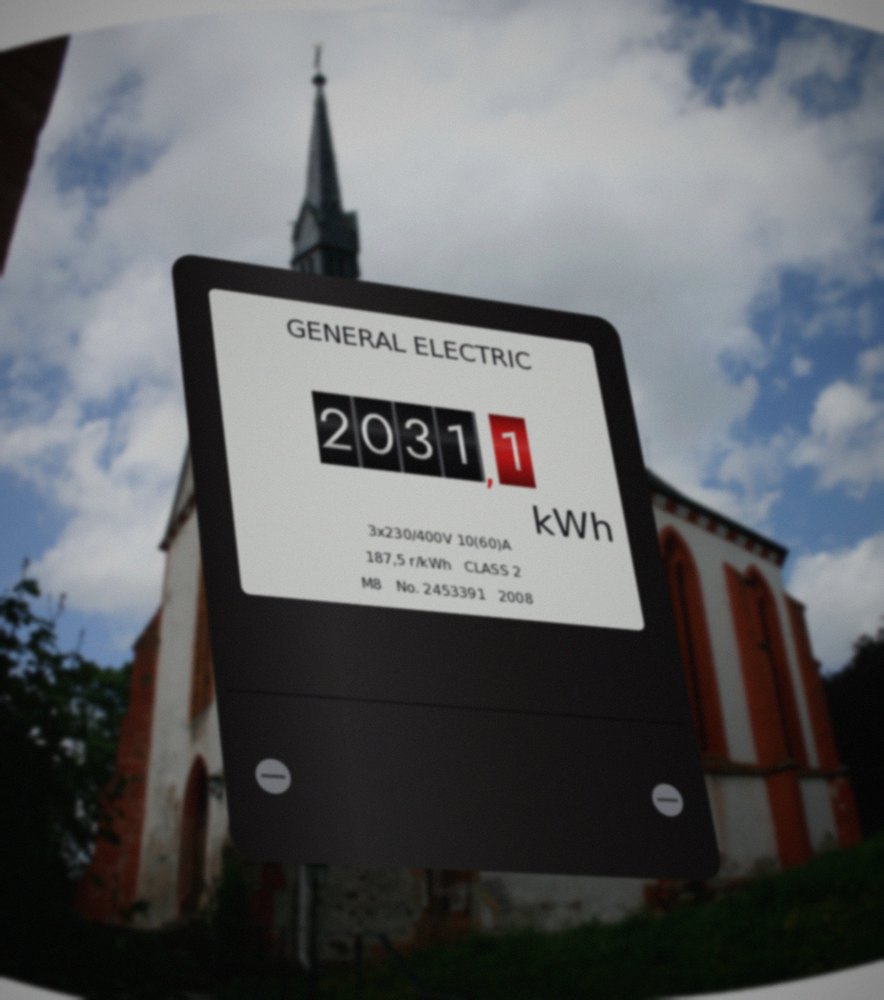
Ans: kWh 2031.1
